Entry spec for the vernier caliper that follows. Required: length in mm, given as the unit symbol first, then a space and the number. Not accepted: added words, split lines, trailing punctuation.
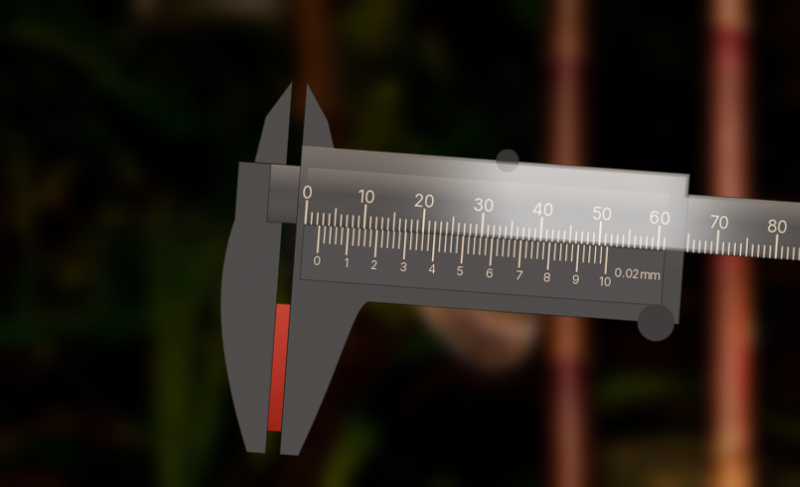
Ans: mm 2.4
